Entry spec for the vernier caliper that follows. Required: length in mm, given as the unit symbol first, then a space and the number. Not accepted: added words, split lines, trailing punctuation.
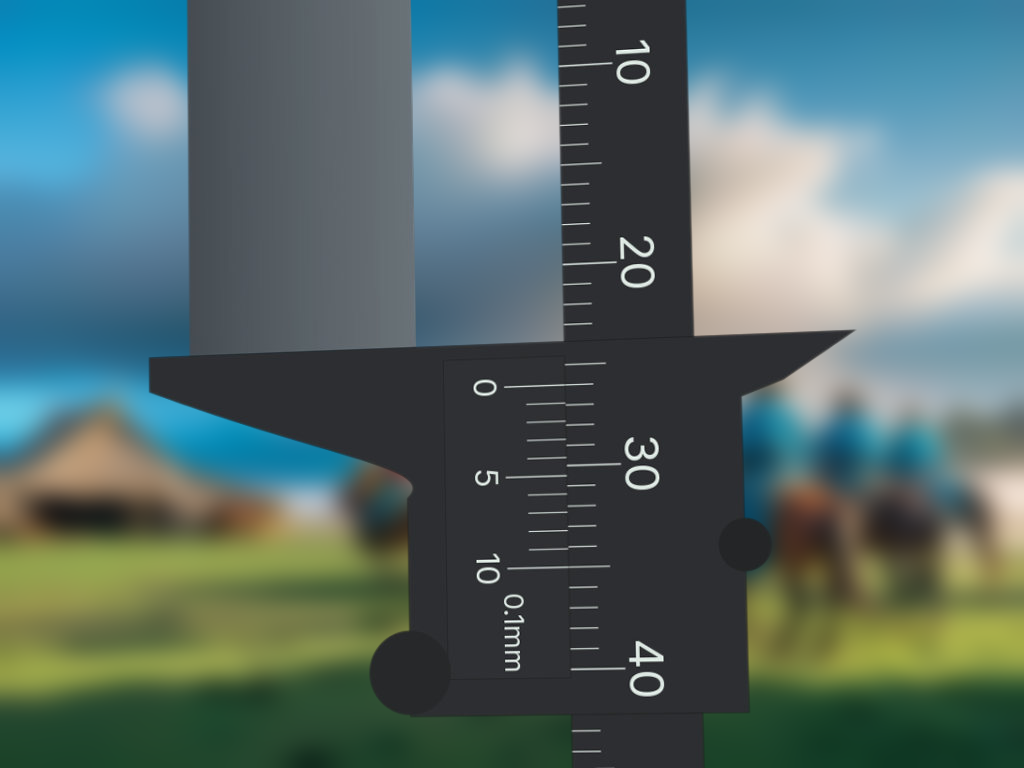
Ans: mm 26.0
